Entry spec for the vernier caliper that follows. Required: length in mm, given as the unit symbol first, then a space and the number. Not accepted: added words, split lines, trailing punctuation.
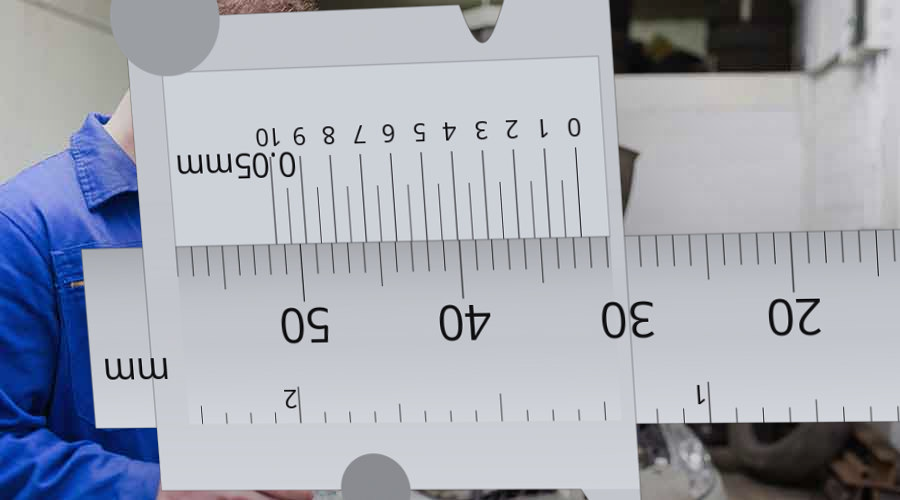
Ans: mm 32.5
